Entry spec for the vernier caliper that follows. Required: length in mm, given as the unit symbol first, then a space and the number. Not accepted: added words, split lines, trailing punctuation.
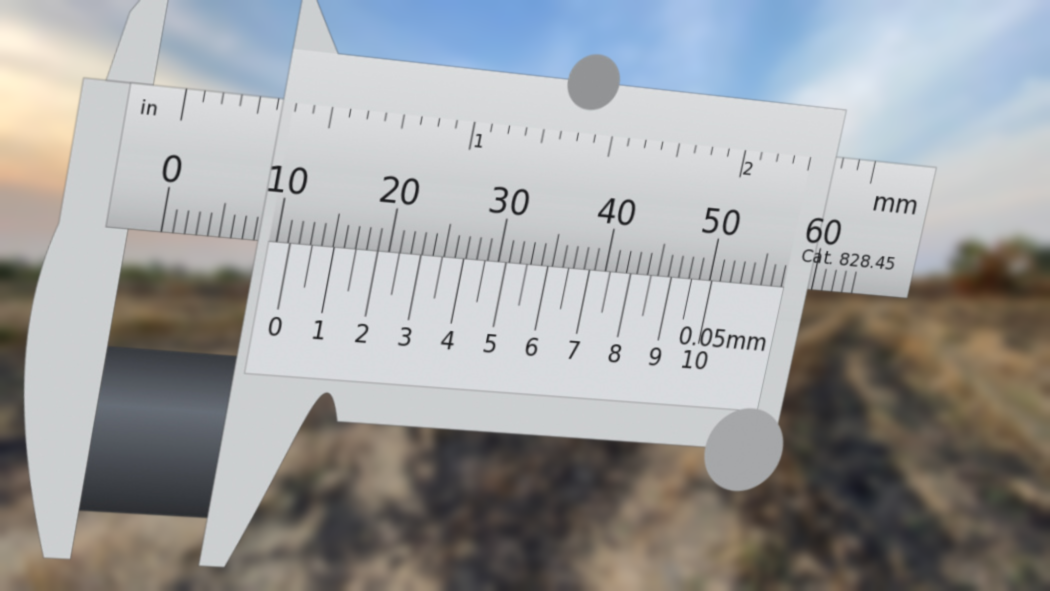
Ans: mm 11.2
